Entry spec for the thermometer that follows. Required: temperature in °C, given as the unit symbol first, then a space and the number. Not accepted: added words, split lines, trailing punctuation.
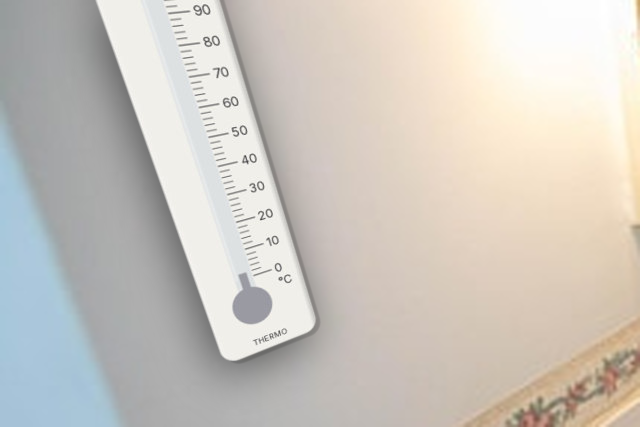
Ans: °C 2
